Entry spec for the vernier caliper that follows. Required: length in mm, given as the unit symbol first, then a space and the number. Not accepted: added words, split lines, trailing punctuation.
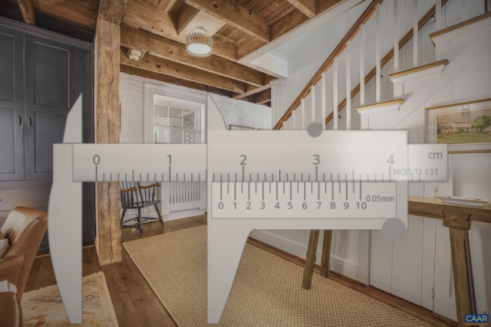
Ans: mm 17.0
